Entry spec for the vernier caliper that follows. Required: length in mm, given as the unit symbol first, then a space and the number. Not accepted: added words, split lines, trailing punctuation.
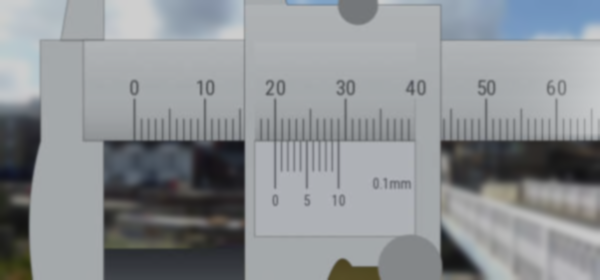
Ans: mm 20.0
